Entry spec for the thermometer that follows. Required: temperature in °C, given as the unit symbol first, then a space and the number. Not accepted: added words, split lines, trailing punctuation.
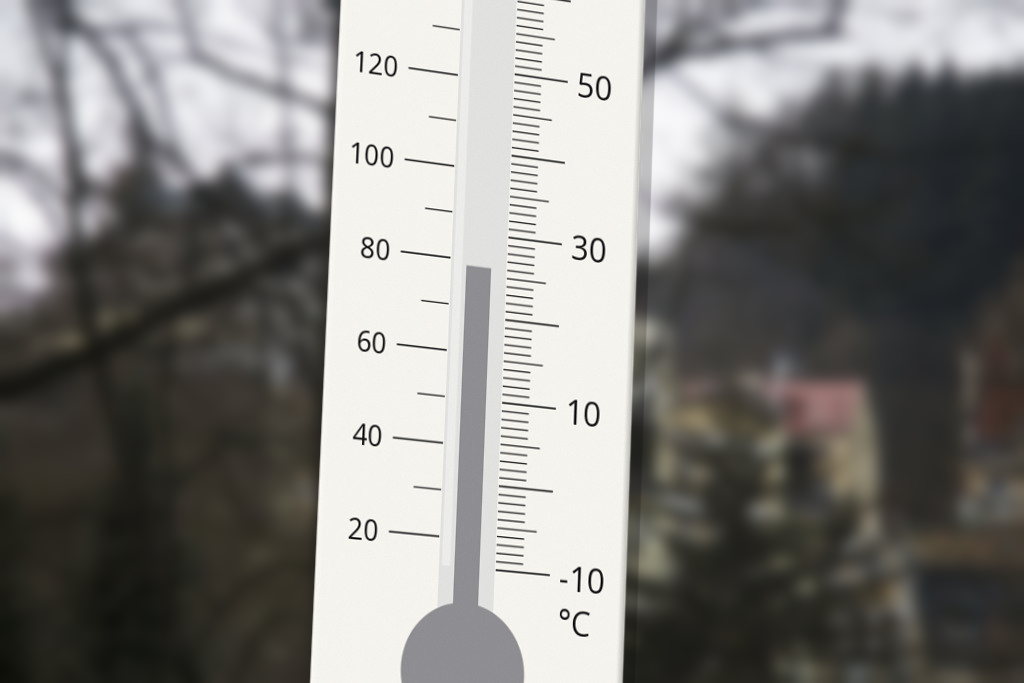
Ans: °C 26
